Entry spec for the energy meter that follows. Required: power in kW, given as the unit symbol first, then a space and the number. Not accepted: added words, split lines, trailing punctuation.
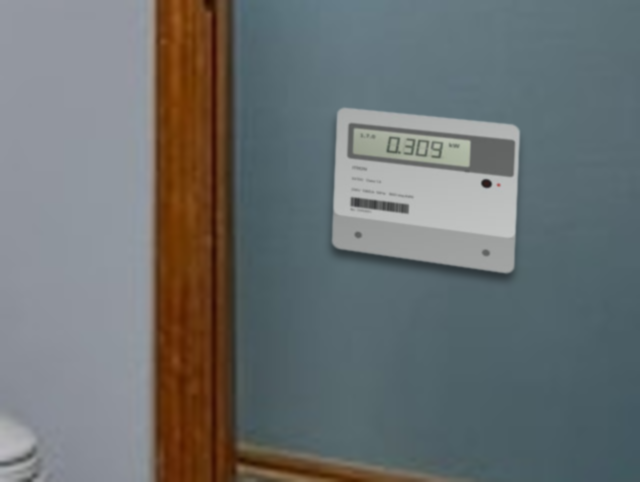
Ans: kW 0.309
